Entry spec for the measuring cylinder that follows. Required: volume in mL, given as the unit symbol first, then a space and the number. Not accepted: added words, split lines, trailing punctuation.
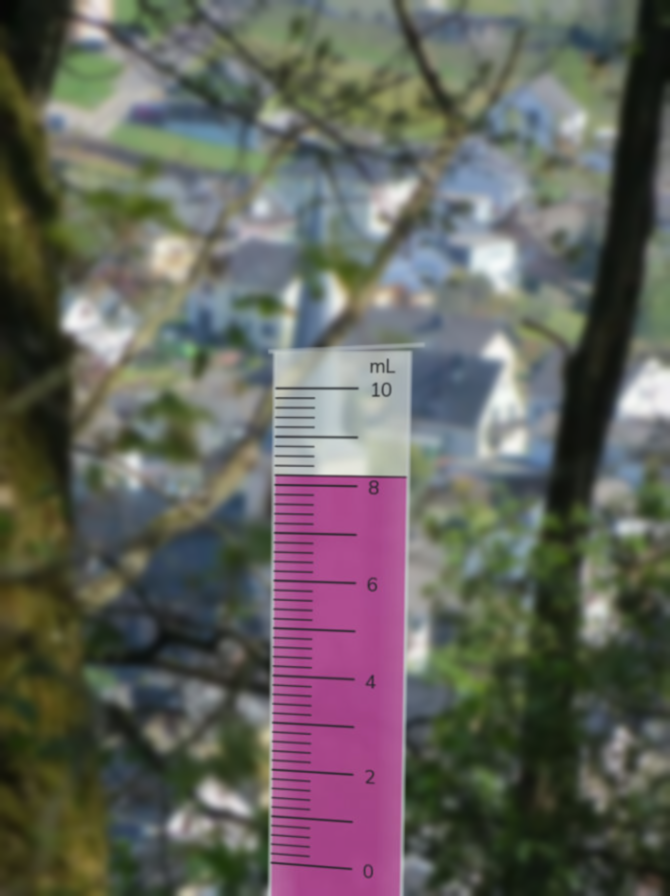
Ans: mL 8.2
